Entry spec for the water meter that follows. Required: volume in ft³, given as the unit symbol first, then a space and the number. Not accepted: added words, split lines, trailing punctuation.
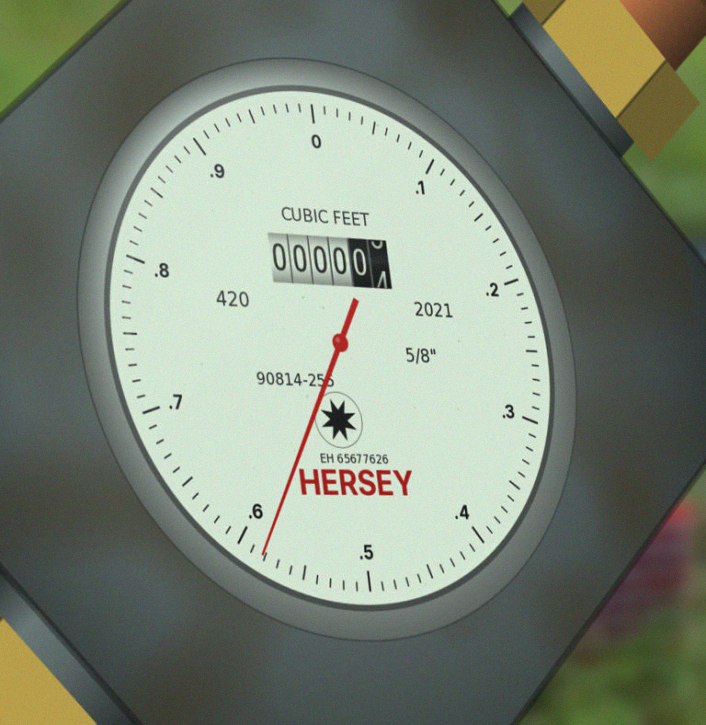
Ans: ft³ 3.58
